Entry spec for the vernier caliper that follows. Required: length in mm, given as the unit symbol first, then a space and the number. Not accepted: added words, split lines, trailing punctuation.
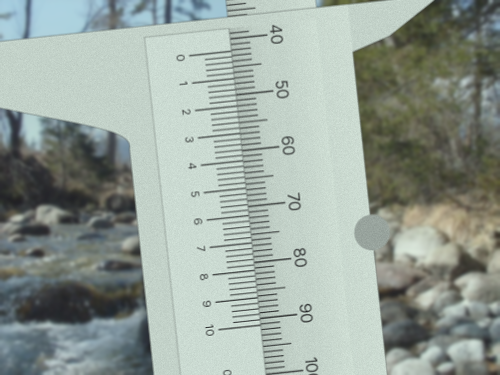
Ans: mm 42.2
